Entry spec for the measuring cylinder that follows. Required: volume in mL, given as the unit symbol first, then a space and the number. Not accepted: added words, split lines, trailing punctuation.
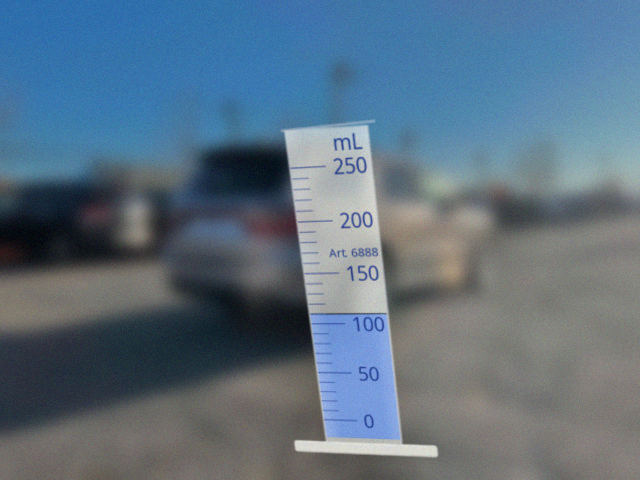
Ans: mL 110
